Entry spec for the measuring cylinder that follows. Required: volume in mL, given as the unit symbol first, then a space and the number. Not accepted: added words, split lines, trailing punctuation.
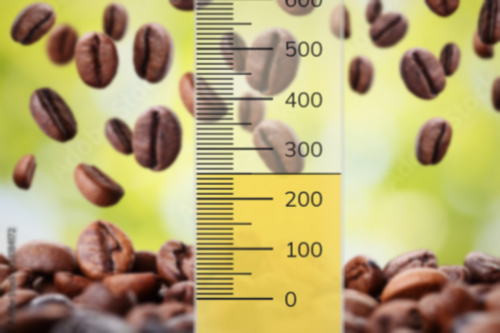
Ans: mL 250
